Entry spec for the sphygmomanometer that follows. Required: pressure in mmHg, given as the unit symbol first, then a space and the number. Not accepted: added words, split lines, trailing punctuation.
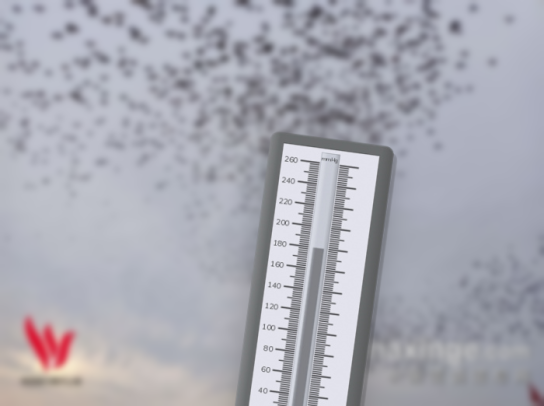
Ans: mmHg 180
